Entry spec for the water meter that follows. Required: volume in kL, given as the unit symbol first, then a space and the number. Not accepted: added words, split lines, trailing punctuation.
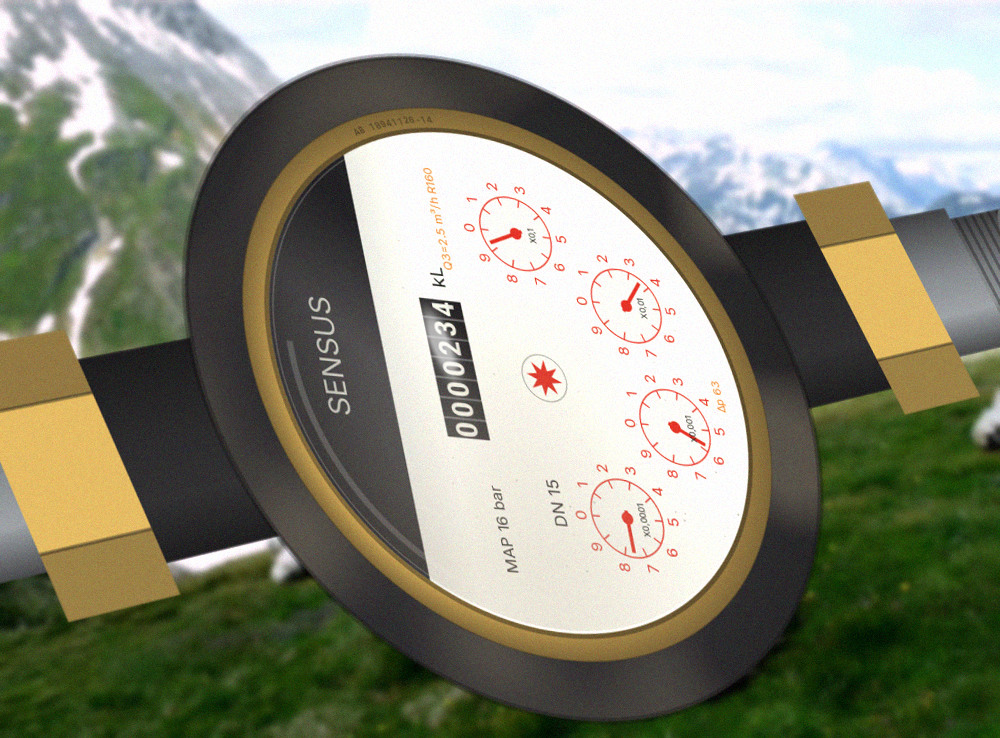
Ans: kL 233.9357
